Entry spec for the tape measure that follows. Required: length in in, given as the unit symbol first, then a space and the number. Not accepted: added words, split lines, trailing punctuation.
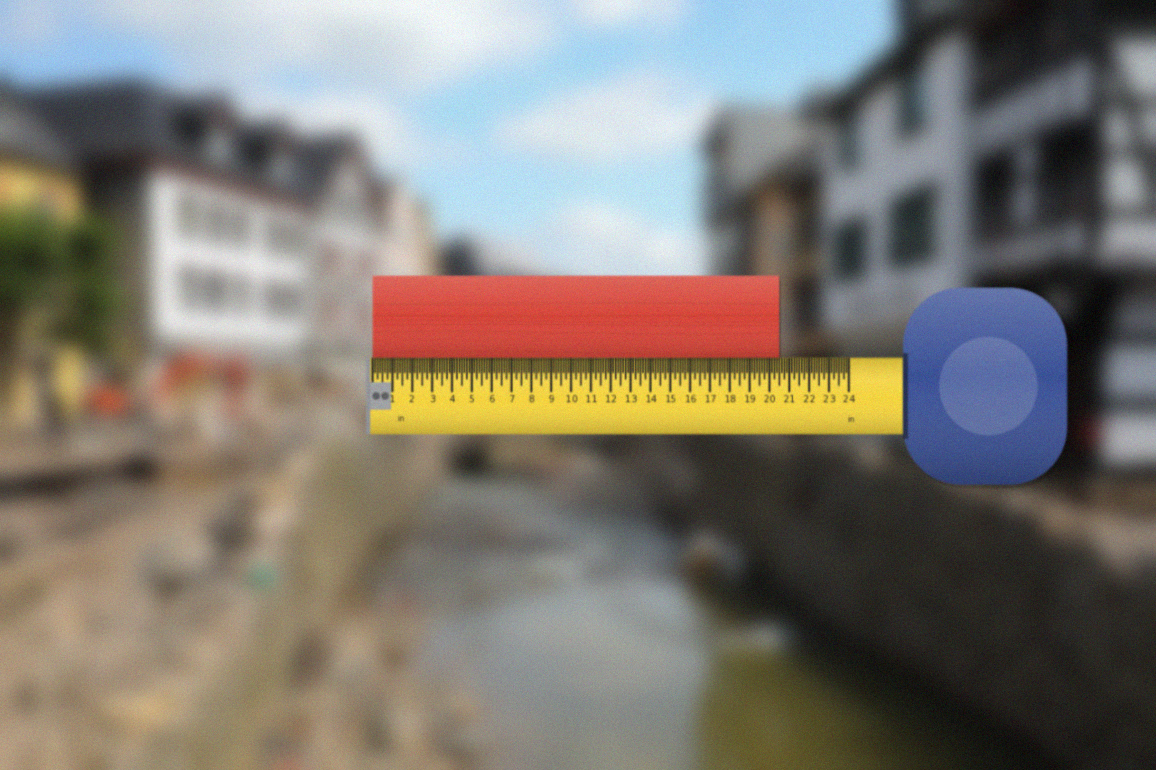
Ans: in 20.5
